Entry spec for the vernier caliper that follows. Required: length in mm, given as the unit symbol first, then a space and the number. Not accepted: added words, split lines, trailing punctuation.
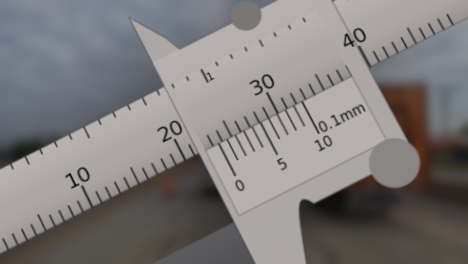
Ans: mm 23.6
